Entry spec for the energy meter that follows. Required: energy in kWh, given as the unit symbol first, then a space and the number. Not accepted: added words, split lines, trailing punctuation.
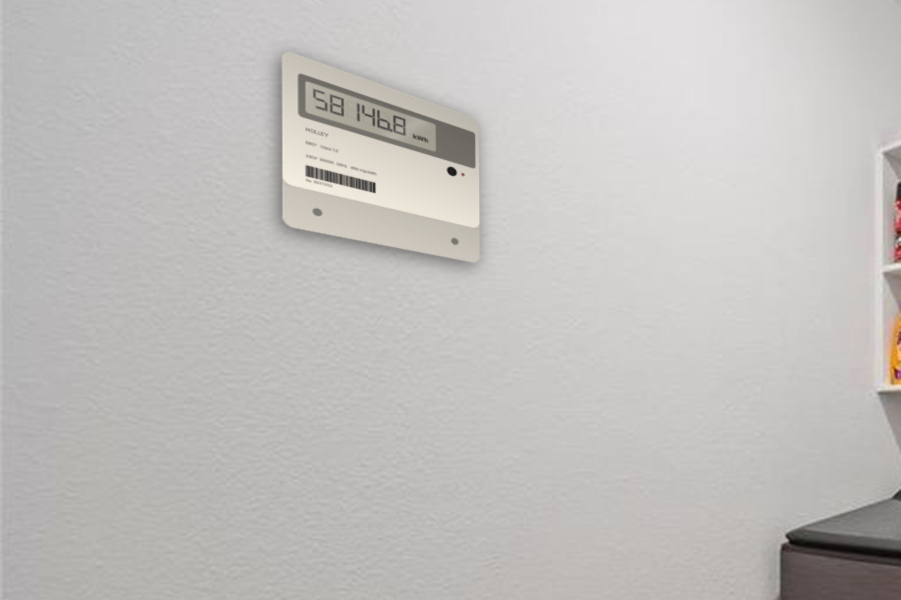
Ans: kWh 58146.8
